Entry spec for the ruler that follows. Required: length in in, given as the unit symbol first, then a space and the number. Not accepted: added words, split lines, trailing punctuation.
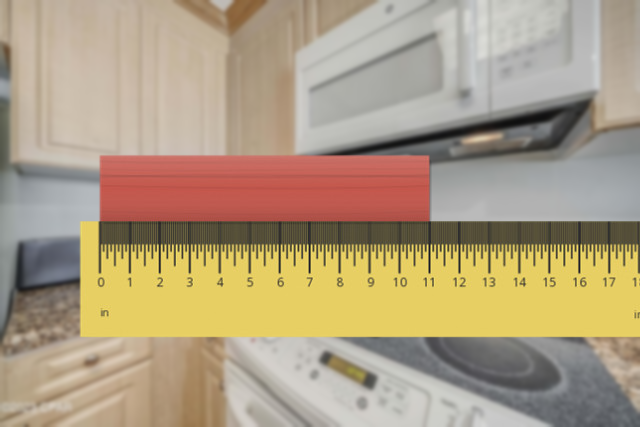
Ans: in 11
